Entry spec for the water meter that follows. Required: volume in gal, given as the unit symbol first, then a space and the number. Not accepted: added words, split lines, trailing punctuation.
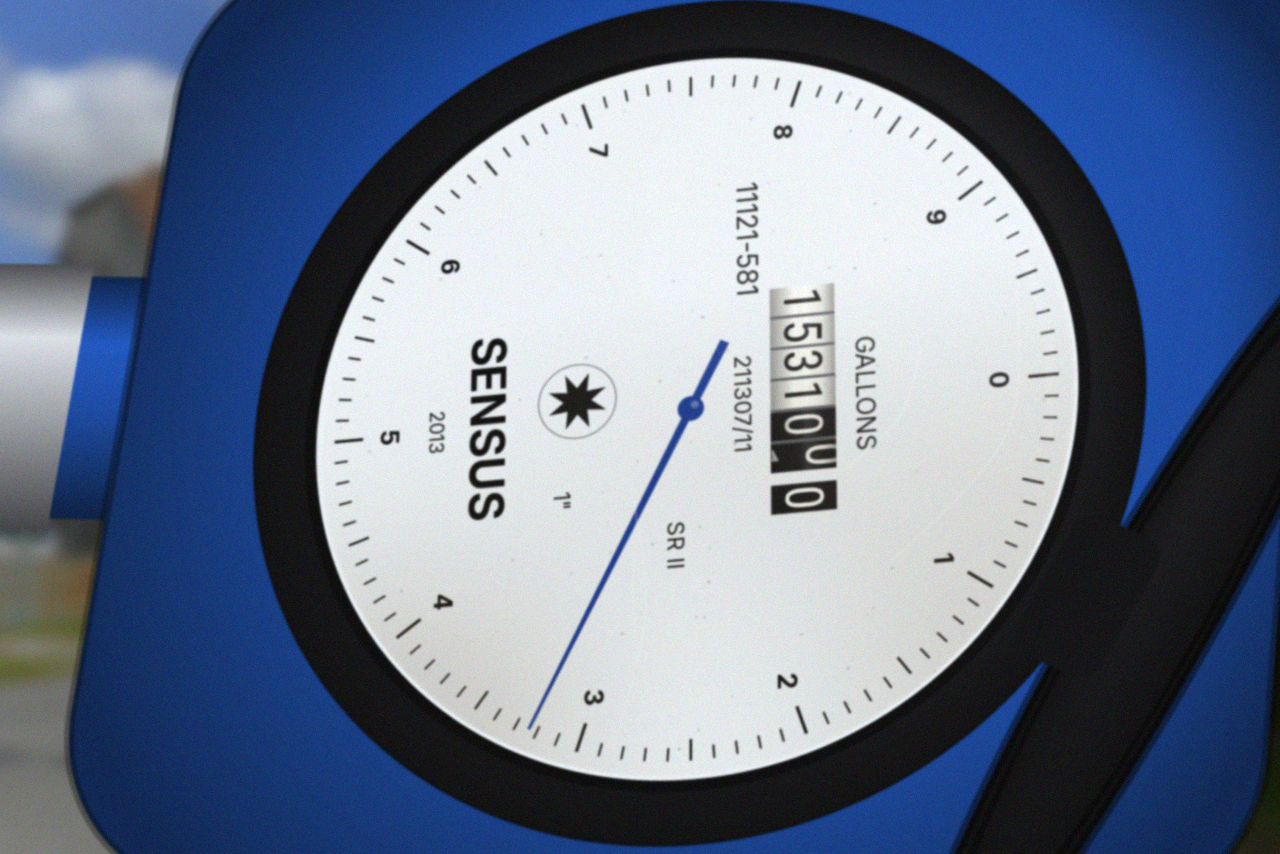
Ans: gal 1531003.2
